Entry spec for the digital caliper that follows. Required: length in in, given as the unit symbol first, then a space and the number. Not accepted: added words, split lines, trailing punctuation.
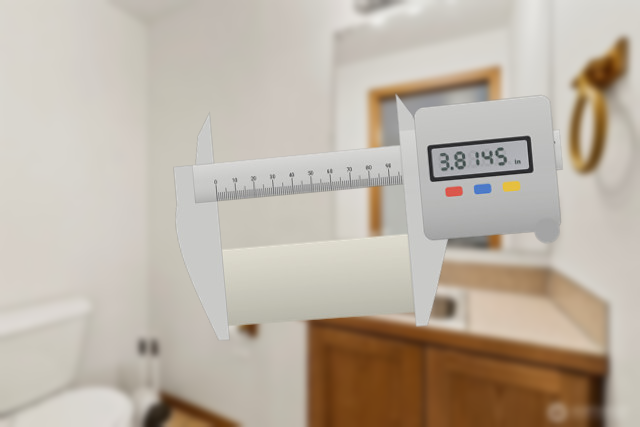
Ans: in 3.8145
